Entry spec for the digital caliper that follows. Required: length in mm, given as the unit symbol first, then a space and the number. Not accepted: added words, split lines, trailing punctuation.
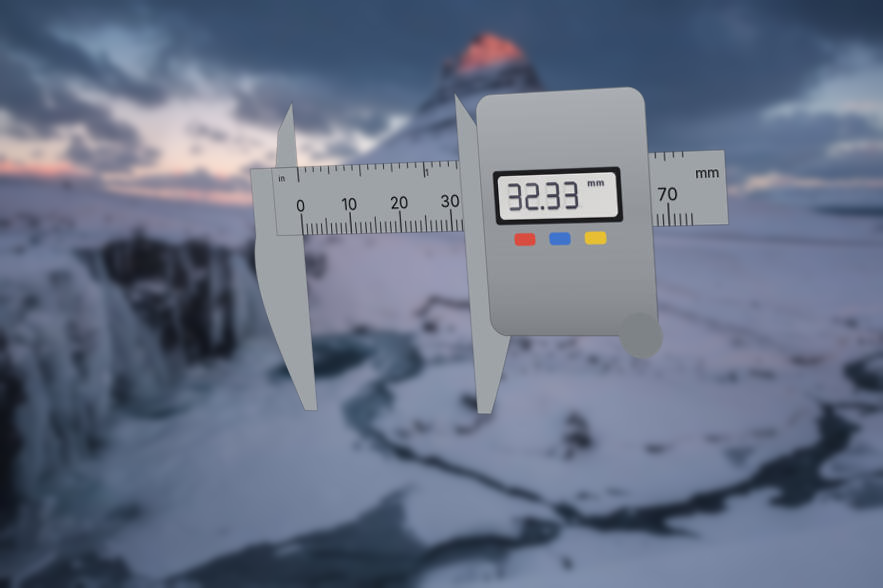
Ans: mm 32.33
